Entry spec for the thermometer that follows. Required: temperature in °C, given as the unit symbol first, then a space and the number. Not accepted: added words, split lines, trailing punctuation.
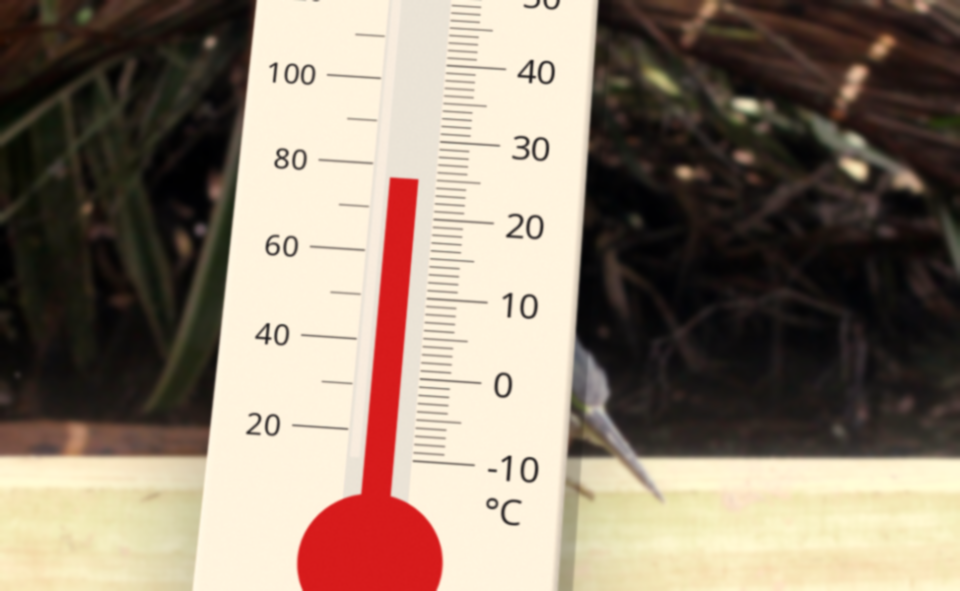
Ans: °C 25
